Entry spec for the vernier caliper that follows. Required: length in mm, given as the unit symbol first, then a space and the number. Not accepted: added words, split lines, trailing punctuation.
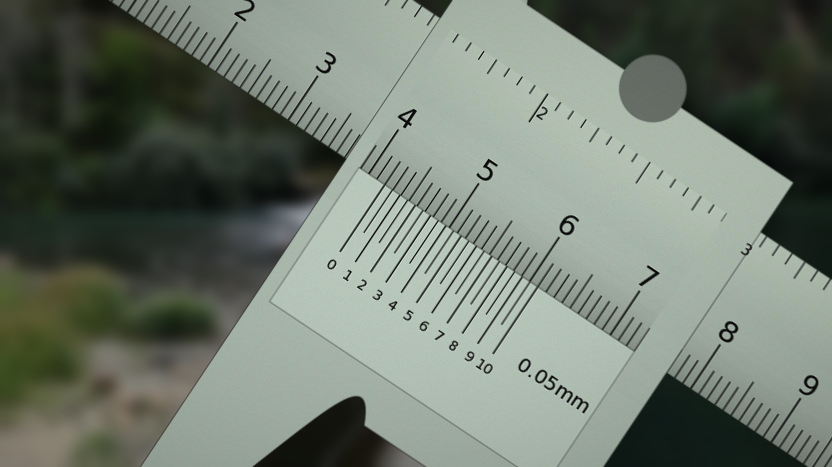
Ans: mm 42.0
